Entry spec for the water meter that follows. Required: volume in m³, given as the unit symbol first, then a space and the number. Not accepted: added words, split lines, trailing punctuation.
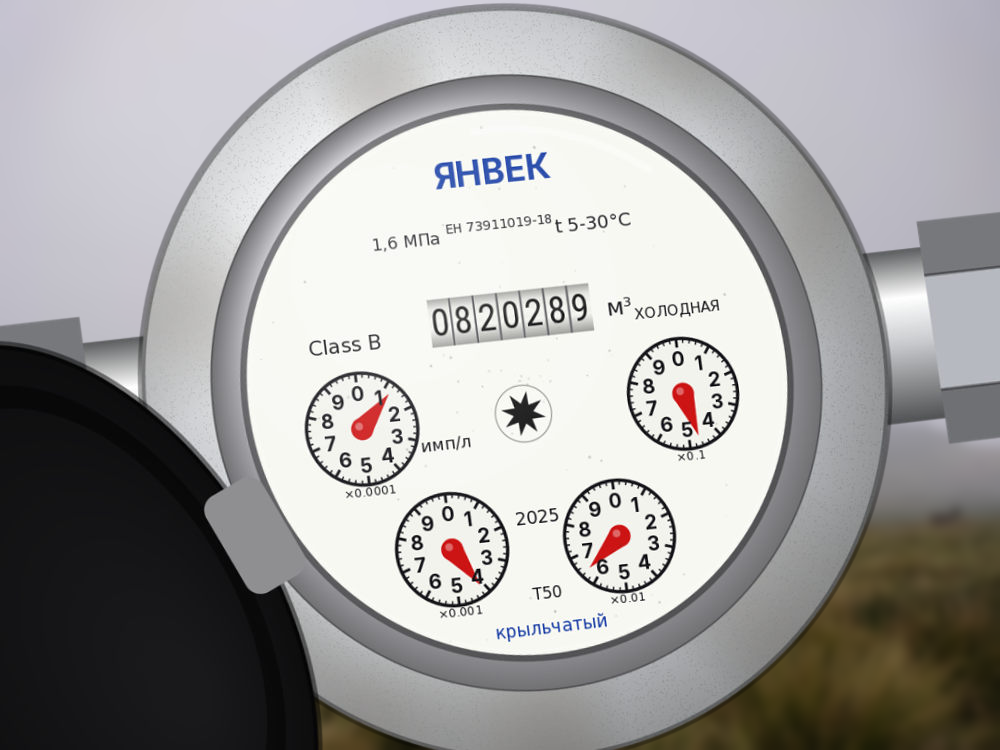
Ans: m³ 820289.4641
